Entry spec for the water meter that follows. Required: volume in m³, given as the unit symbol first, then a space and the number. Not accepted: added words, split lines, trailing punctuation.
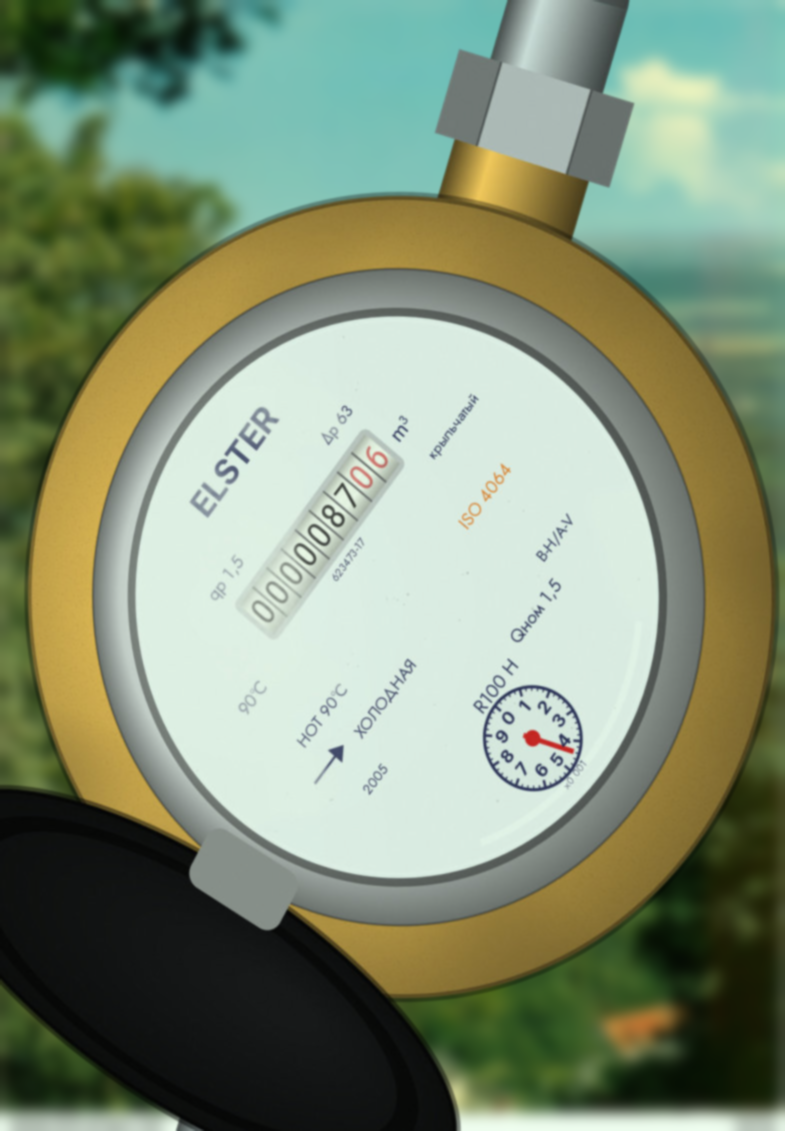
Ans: m³ 87.064
